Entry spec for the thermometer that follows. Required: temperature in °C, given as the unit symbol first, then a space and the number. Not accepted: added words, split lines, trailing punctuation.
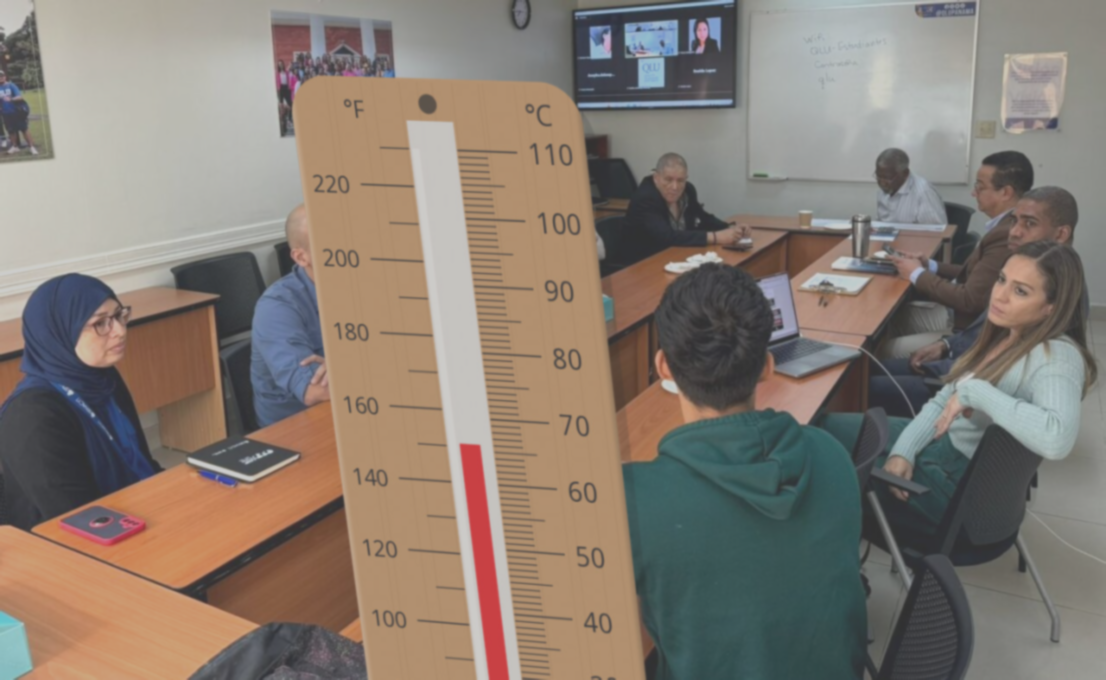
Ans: °C 66
